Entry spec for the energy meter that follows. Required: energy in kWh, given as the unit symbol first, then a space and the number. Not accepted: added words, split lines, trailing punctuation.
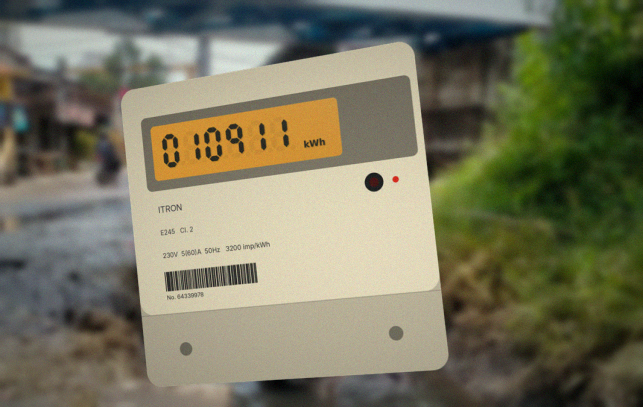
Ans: kWh 10911
